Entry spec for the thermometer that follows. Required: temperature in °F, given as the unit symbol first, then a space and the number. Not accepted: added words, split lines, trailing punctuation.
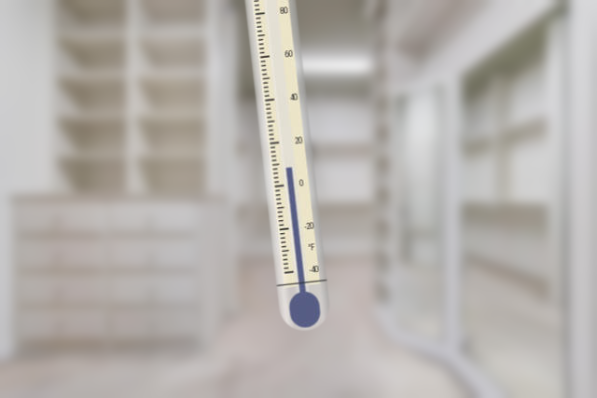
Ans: °F 8
